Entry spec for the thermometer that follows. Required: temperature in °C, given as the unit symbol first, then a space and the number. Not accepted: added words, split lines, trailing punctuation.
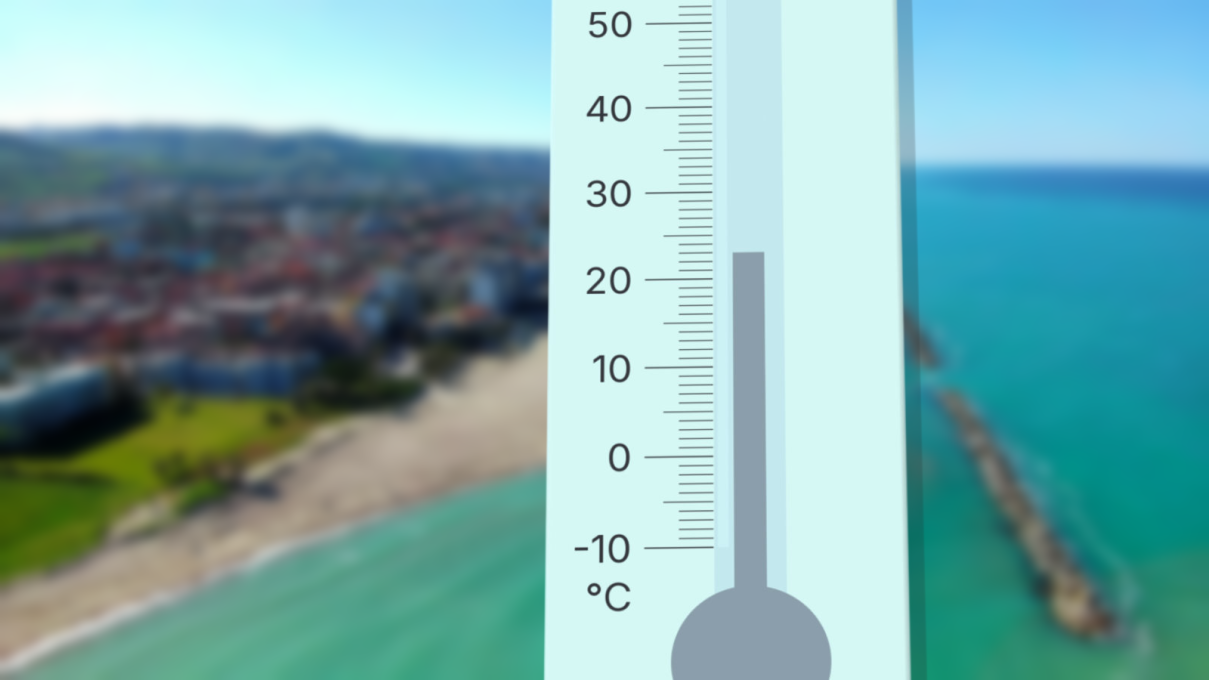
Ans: °C 23
